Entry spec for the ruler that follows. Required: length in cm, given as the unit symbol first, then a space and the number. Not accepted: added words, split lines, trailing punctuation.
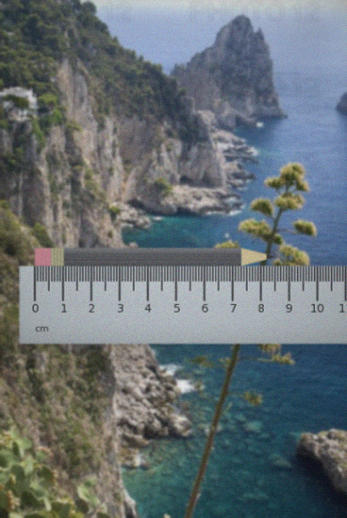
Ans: cm 8.5
